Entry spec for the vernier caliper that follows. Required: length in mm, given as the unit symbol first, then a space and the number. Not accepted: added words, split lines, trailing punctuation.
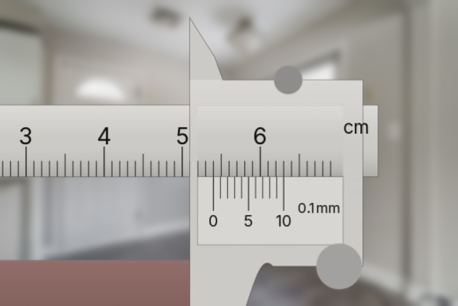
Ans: mm 54.0
